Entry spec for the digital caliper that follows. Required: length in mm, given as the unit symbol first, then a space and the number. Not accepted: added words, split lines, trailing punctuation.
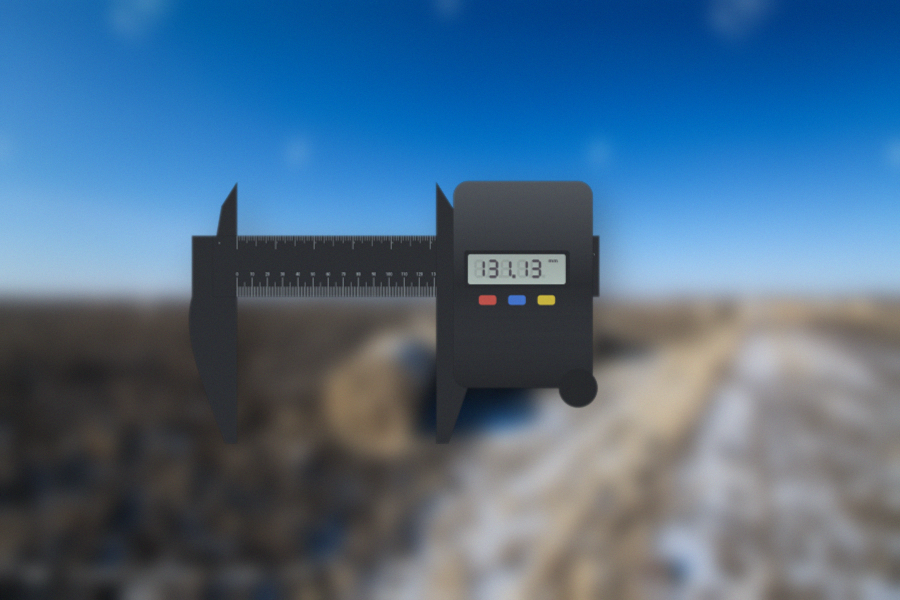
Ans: mm 131.13
